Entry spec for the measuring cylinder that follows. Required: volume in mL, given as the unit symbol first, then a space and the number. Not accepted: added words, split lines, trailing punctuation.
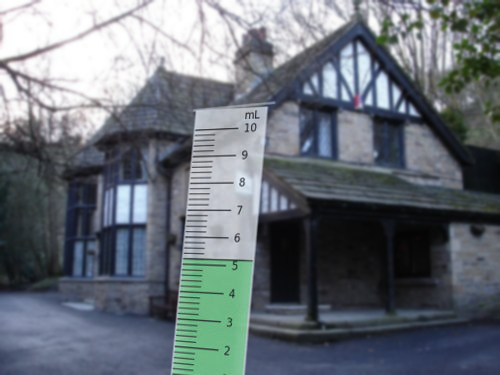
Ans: mL 5.2
